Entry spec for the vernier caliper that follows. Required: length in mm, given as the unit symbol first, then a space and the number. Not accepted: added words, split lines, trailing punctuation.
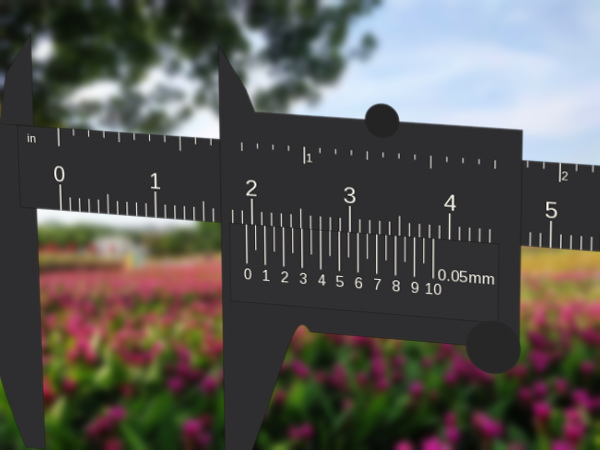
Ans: mm 19.4
